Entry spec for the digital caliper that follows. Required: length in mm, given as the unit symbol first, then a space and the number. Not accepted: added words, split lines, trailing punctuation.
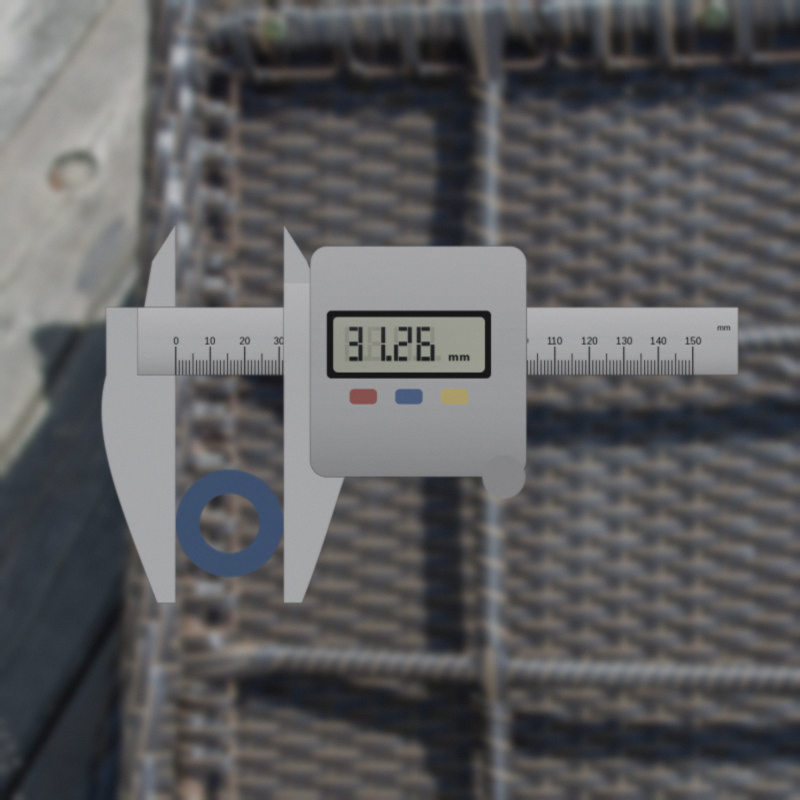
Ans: mm 31.26
